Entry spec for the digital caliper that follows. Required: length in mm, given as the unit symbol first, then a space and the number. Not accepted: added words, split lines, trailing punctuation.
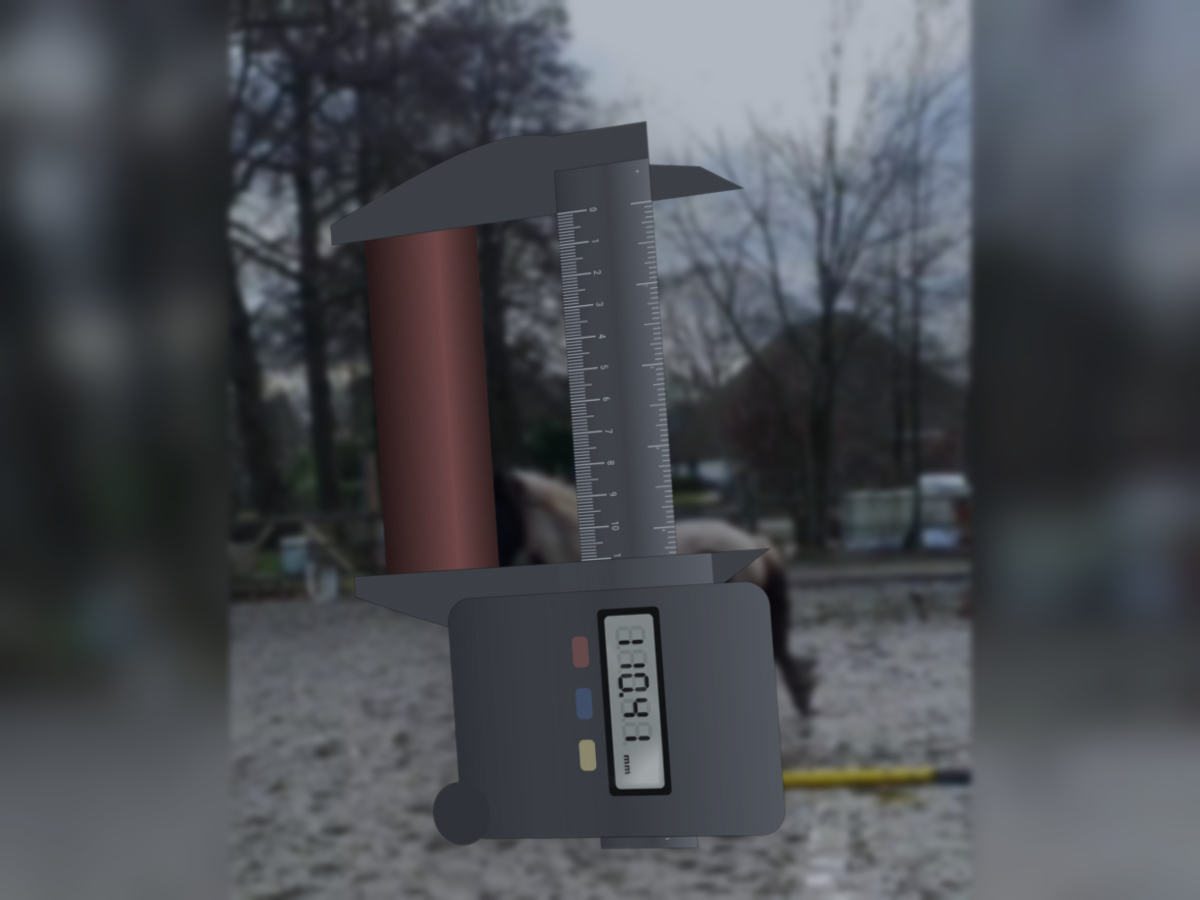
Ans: mm 110.41
